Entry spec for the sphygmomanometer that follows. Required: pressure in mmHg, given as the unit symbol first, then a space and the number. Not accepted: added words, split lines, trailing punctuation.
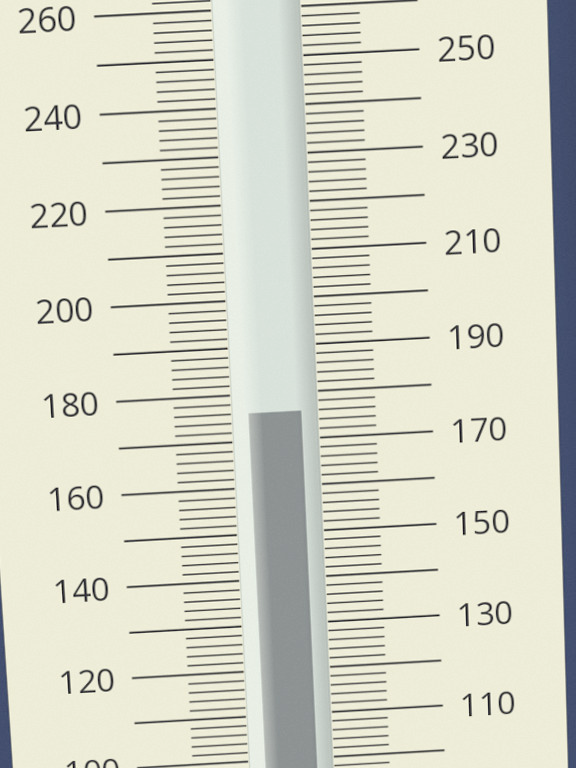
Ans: mmHg 176
